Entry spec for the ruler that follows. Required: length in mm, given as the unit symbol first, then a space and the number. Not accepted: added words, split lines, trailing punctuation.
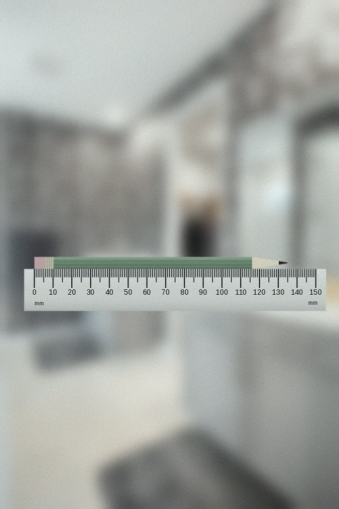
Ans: mm 135
